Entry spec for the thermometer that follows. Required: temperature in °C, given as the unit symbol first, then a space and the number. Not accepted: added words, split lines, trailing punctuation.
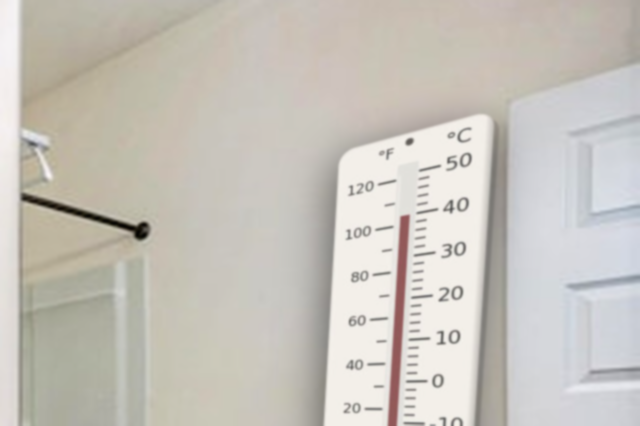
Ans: °C 40
